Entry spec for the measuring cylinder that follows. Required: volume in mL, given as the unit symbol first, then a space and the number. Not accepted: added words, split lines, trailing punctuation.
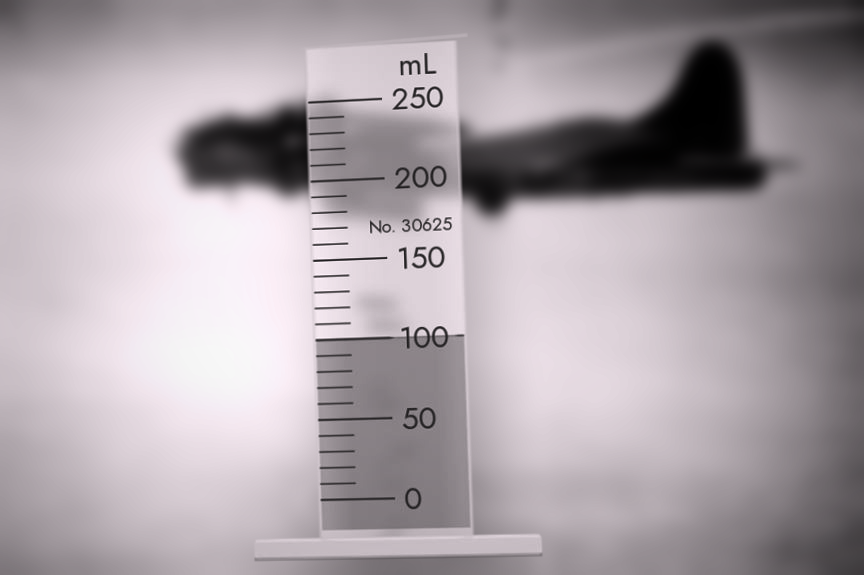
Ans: mL 100
